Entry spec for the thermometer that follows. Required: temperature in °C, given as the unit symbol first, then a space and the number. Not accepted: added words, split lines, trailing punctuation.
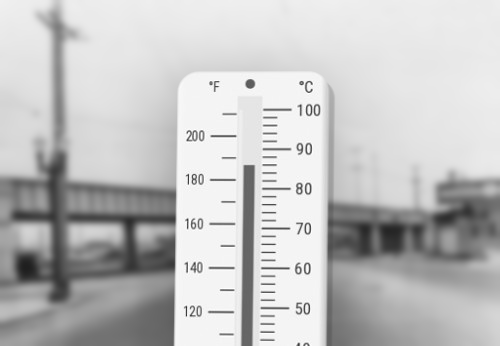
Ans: °C 86
